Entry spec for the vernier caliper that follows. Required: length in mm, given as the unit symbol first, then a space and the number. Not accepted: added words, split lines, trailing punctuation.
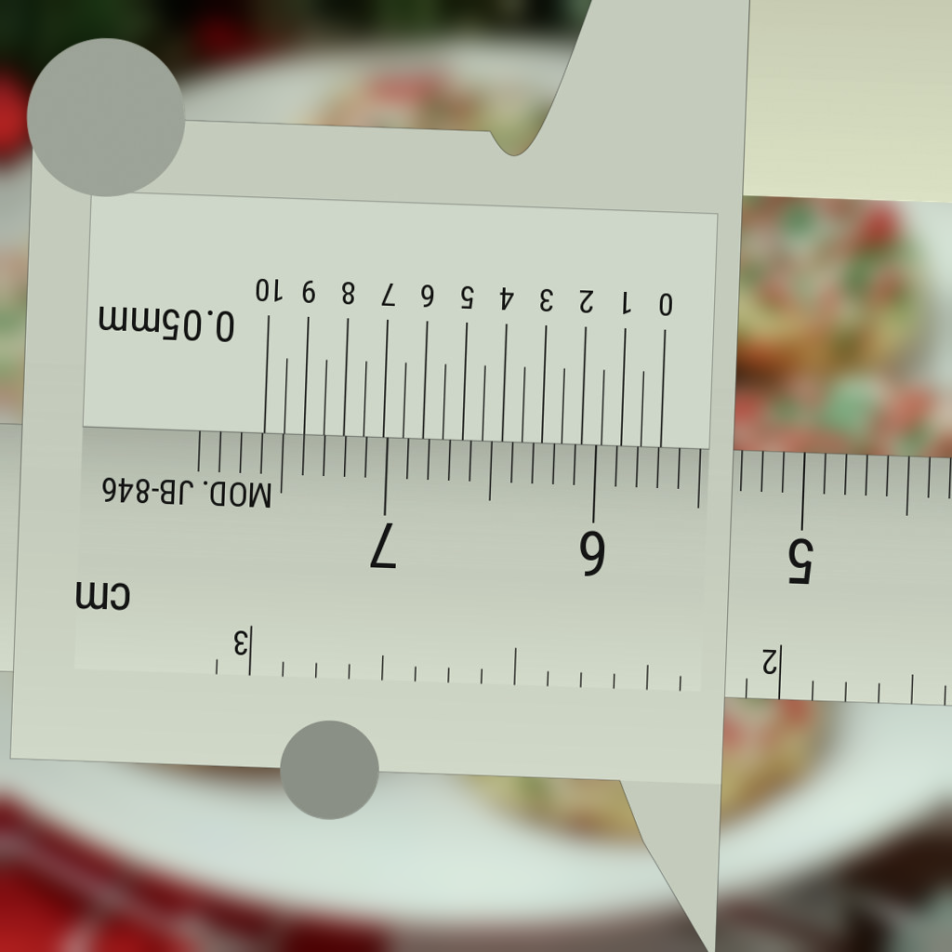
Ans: mm 56.9
